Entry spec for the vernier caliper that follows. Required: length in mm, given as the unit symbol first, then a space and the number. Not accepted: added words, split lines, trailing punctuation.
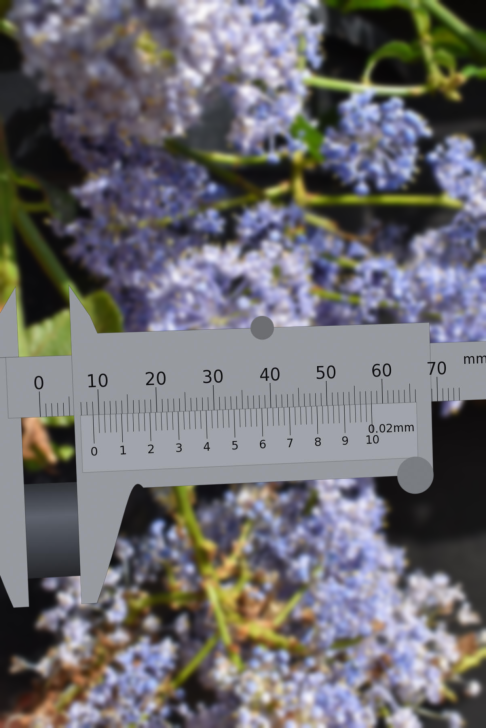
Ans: mm 9.0
